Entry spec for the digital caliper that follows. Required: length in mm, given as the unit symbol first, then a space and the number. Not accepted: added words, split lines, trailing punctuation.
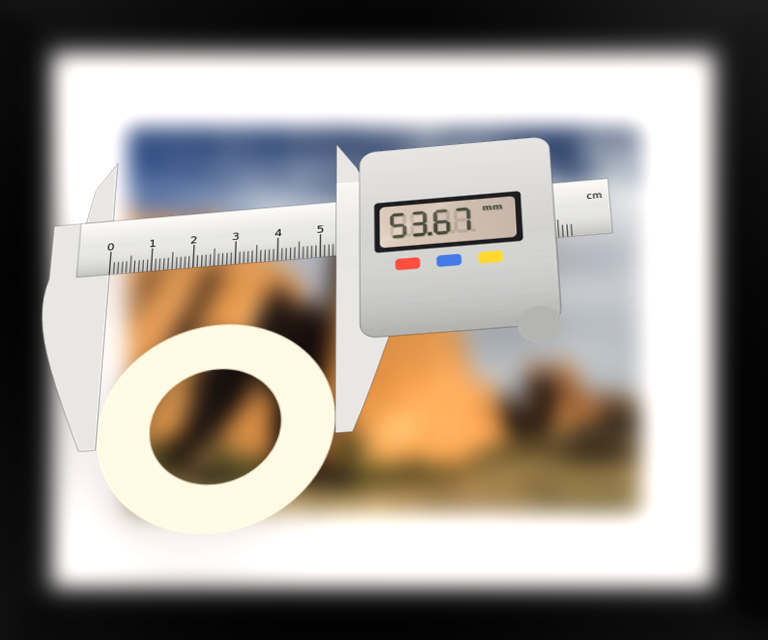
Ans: mm 53.67
